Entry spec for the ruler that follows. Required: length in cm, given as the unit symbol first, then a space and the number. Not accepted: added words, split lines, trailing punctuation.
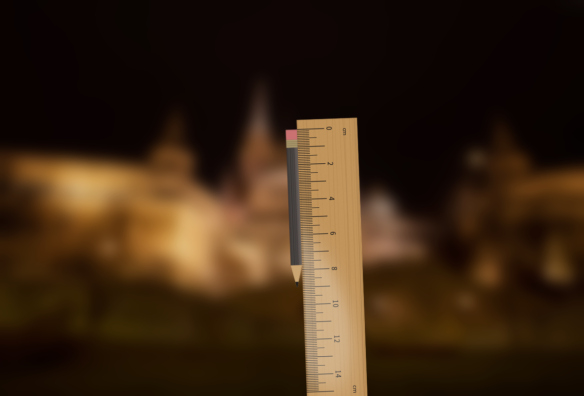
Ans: cm 9
